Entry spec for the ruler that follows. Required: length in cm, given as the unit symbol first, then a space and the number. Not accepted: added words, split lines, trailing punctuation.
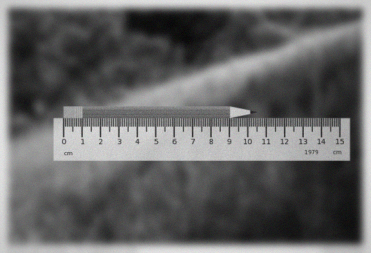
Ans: cm 10.5
